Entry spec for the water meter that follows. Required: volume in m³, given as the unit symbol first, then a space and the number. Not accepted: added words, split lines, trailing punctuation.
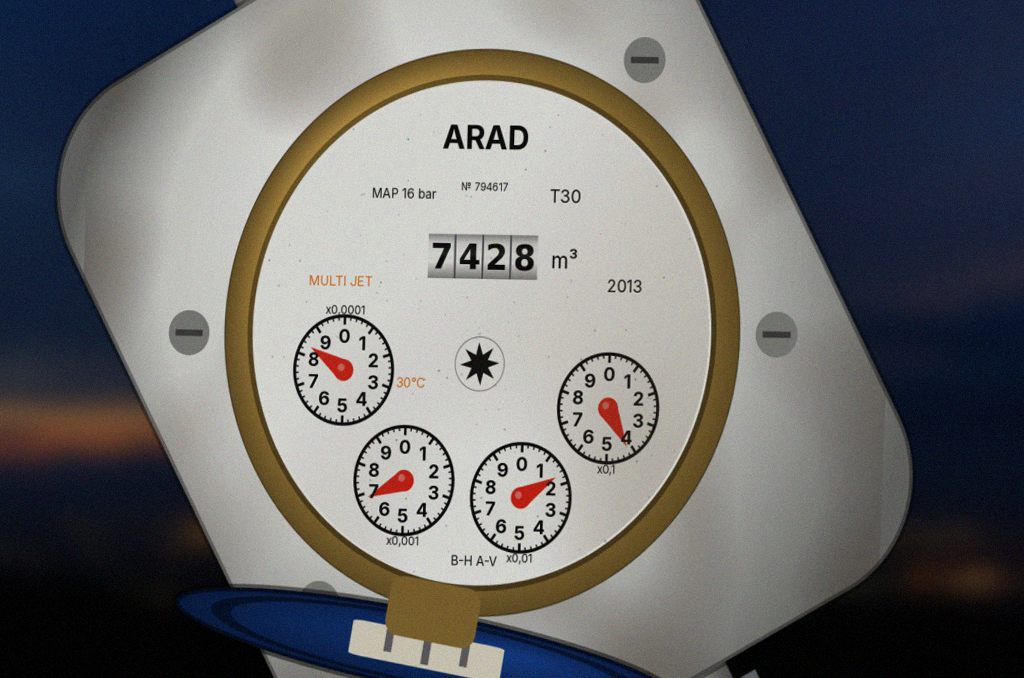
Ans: m³ 7428.4168
